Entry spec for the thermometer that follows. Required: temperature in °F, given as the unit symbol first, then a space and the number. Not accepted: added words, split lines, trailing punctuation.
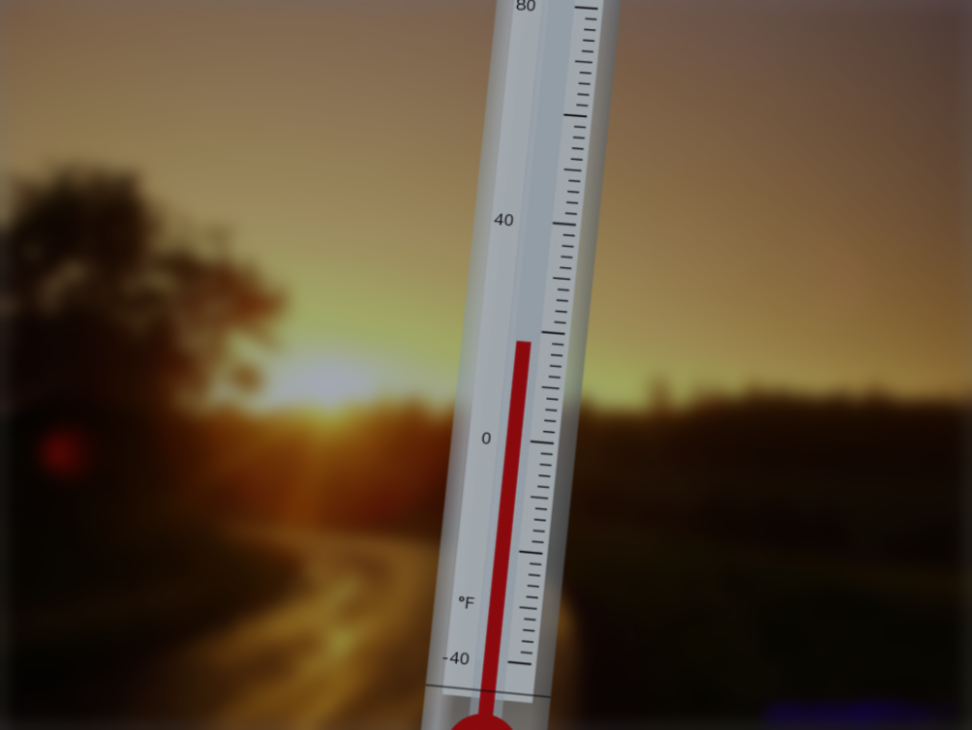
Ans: °F 18
